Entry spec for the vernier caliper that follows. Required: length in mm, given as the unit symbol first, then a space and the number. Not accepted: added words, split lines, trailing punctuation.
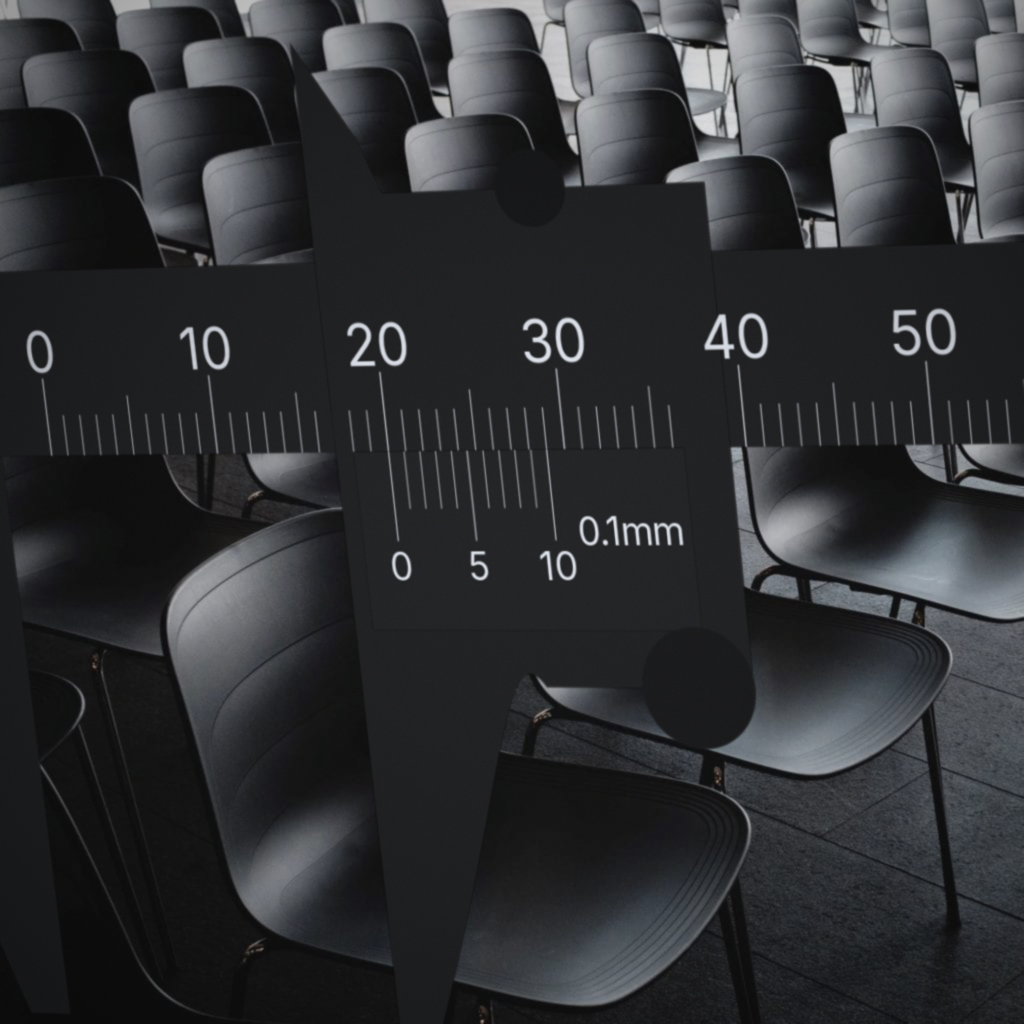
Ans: mm 20.0
